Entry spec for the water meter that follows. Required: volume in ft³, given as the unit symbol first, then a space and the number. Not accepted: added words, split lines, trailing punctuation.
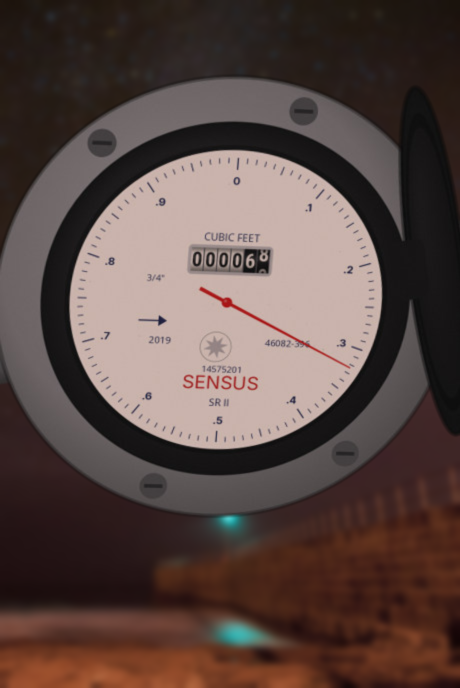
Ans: ft³ 68.32
